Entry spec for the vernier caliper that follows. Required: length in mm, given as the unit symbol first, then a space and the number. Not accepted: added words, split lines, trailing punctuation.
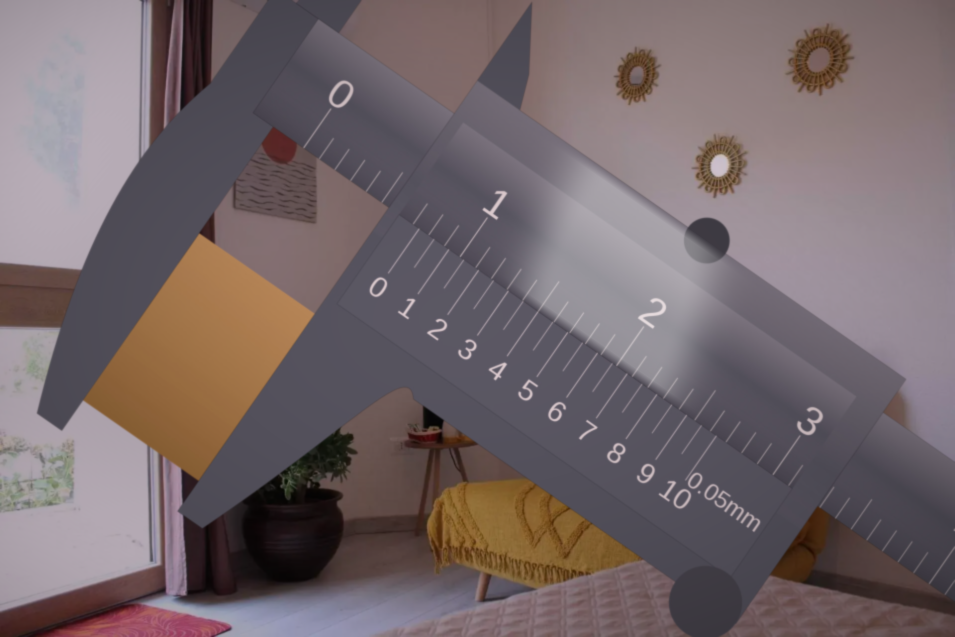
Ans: mm 7.4
